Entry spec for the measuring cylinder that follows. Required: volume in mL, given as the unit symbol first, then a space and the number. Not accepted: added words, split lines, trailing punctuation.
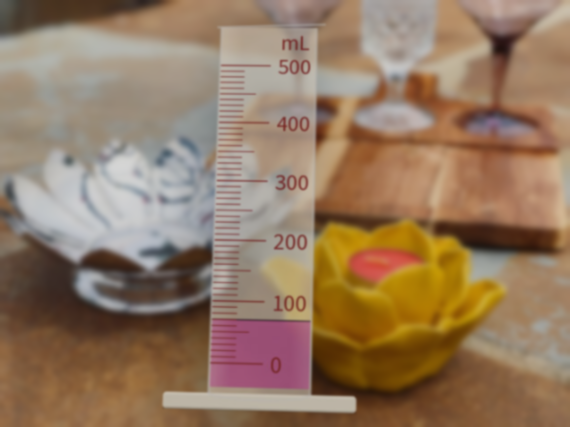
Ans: mL 70
